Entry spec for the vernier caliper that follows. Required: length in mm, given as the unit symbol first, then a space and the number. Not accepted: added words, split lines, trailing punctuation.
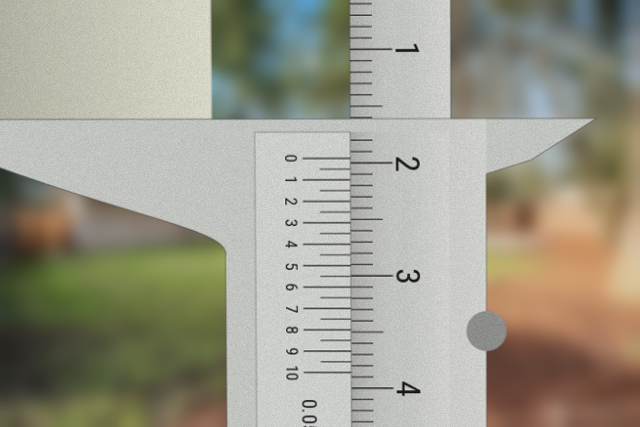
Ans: mm 19.6
